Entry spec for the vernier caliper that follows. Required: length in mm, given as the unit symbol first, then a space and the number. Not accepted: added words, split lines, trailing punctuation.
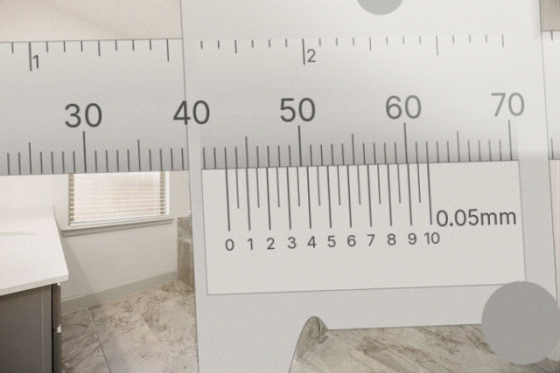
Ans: mm 43.0
